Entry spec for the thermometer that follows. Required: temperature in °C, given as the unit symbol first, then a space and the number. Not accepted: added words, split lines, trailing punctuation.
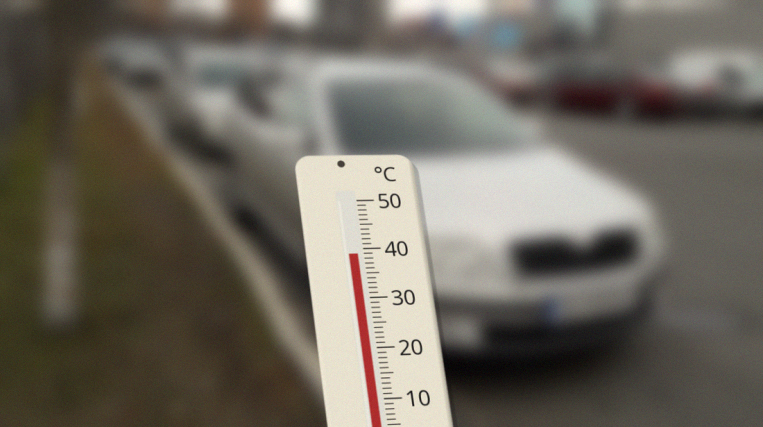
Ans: °C 39
